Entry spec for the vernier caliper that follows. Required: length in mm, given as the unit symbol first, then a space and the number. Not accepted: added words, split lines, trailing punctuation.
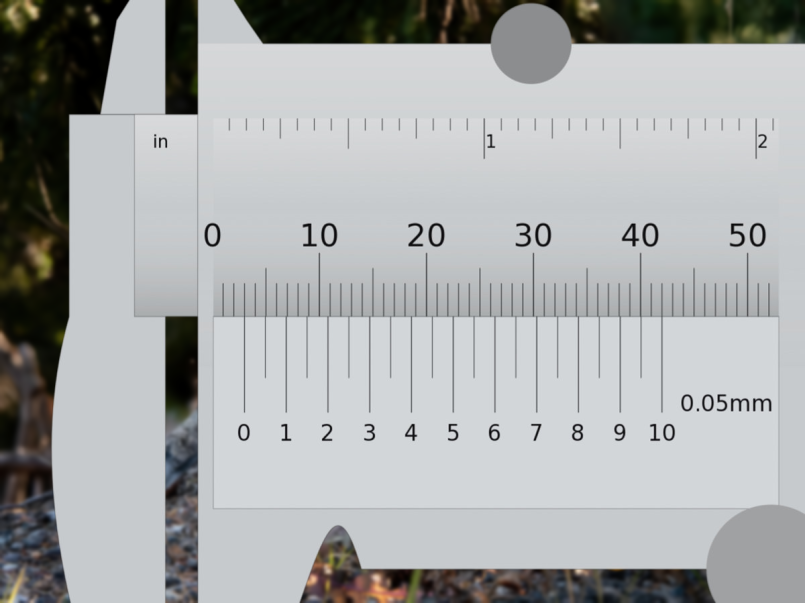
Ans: mm 3.0
